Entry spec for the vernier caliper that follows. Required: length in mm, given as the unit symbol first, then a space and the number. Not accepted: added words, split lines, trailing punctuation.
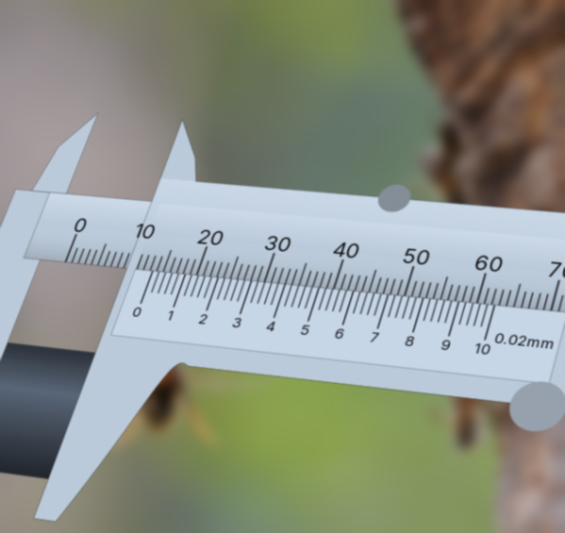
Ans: mm 13.4
